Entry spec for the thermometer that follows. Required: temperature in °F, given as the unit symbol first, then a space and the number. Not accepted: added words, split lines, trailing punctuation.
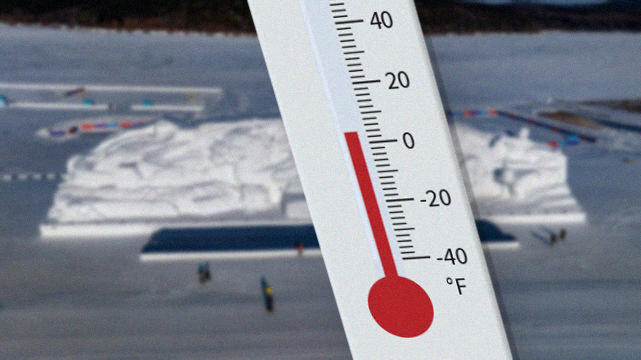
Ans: °F 4
